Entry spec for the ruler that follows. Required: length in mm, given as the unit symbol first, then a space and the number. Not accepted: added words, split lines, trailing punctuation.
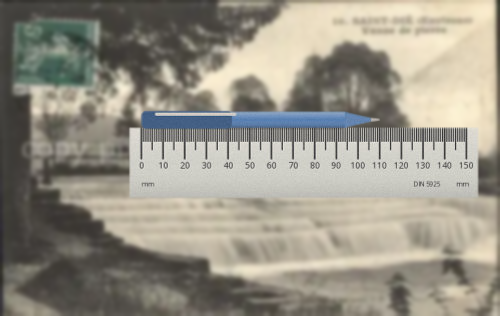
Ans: mm 110
